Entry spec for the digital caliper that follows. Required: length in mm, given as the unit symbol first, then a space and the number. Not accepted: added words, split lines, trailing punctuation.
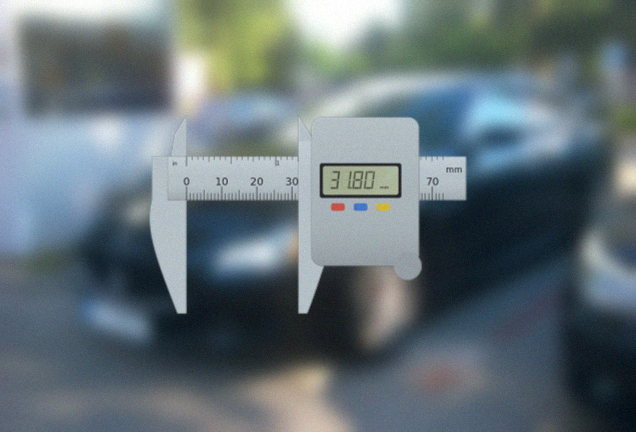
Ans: mm 31.80
